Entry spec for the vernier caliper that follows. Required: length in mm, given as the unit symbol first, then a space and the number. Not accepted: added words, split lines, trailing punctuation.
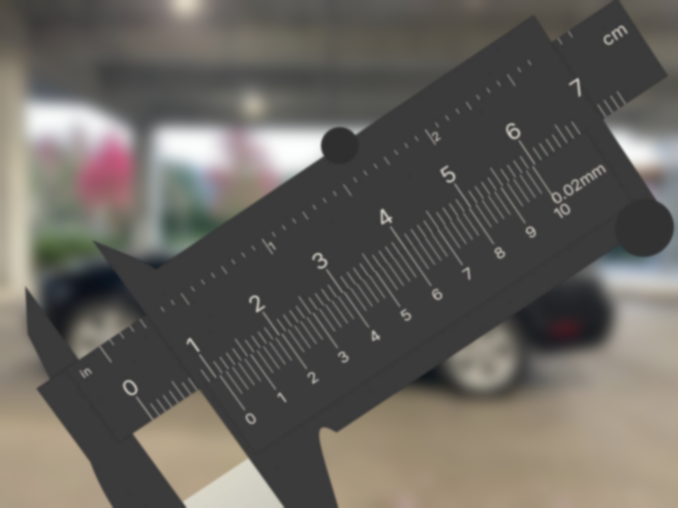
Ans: mm 10.6
